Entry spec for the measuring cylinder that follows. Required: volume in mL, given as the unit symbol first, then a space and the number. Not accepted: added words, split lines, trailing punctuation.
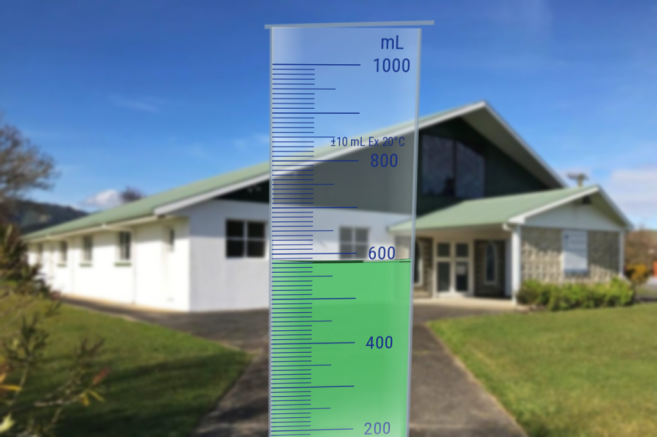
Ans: mL 580
